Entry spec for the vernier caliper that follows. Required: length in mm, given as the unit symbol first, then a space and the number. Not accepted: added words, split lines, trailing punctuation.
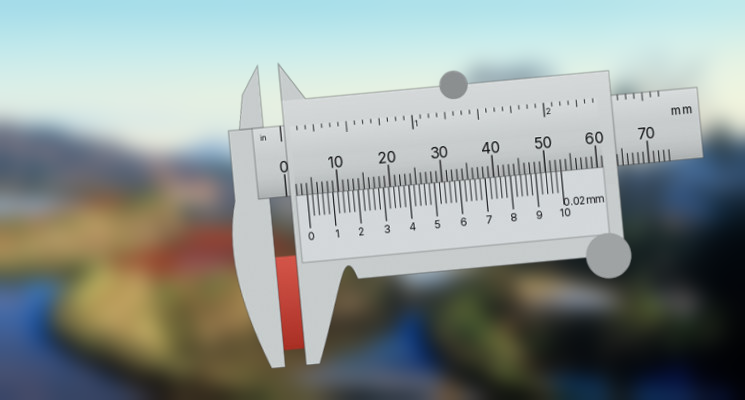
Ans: mm 4.0
